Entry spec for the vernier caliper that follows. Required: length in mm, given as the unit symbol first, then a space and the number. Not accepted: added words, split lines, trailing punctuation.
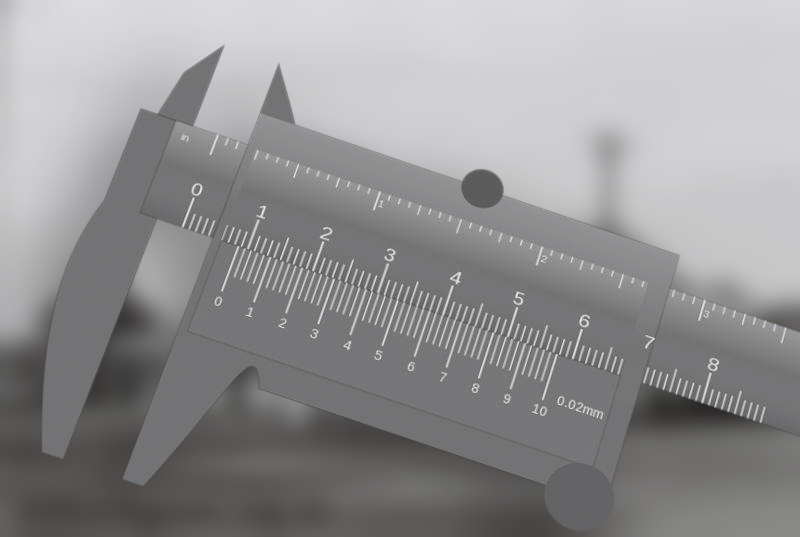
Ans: mm 8.6
